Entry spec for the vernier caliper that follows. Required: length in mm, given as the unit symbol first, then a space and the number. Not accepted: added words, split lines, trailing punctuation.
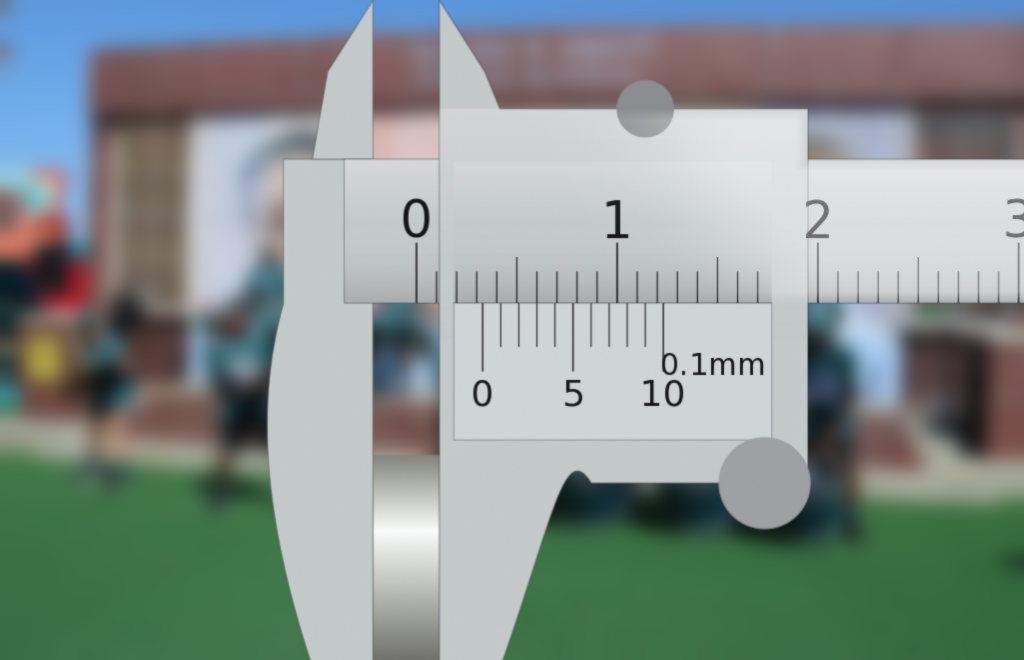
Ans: mm 3.3
